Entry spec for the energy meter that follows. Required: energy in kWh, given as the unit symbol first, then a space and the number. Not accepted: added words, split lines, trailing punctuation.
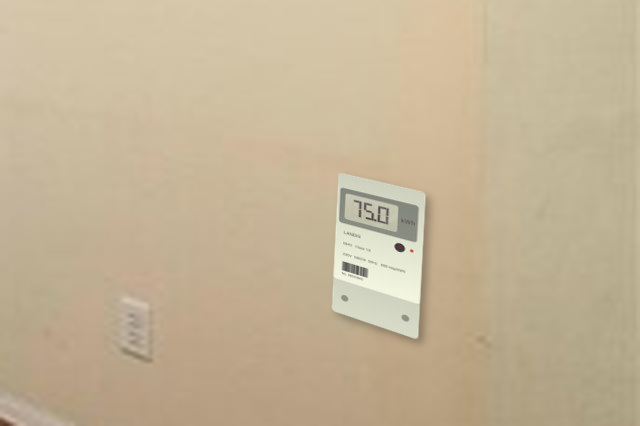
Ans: kWh 75.0
